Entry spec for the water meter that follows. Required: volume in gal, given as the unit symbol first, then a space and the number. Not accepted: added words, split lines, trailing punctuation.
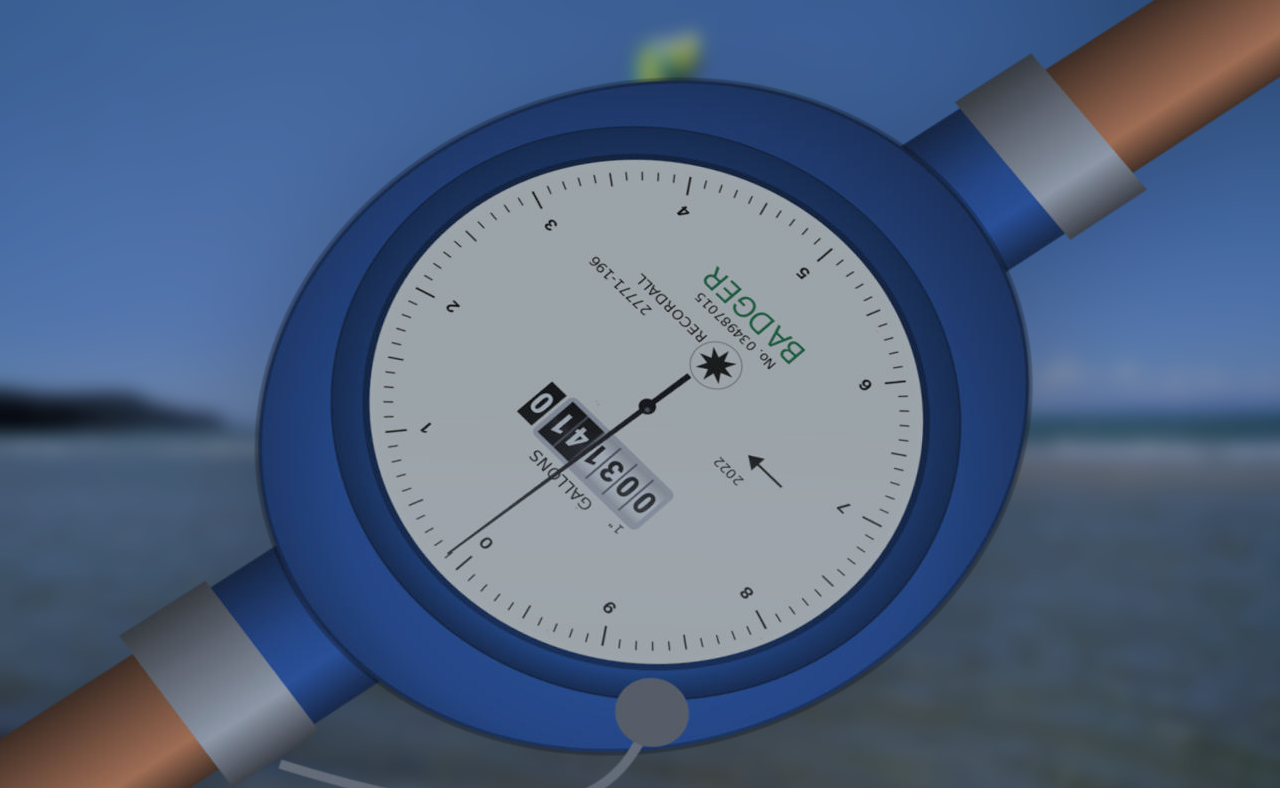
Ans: gal 31410.1
